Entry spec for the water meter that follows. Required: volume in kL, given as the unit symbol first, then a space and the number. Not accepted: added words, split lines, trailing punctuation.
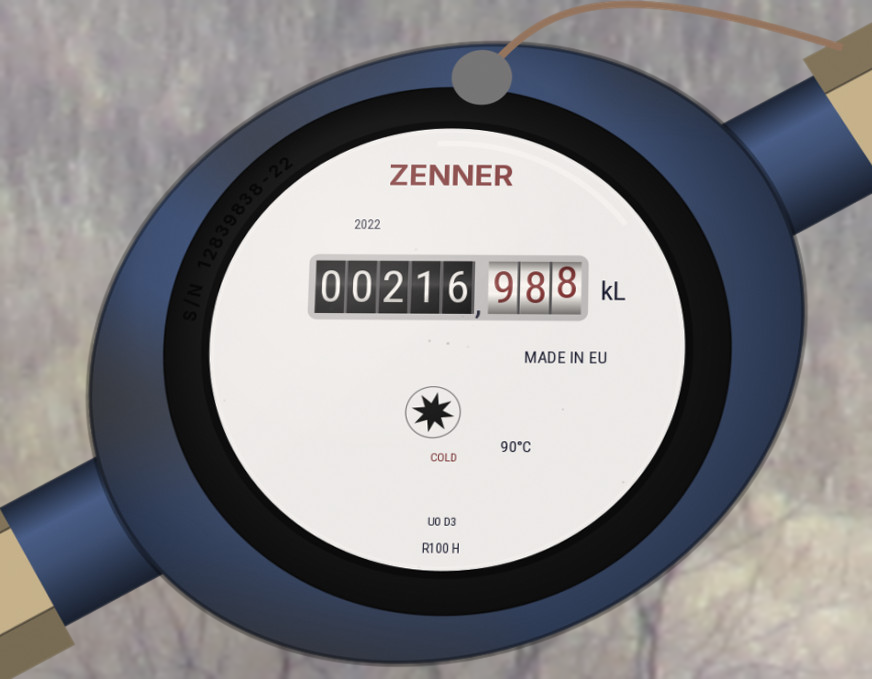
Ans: kL 216.988
